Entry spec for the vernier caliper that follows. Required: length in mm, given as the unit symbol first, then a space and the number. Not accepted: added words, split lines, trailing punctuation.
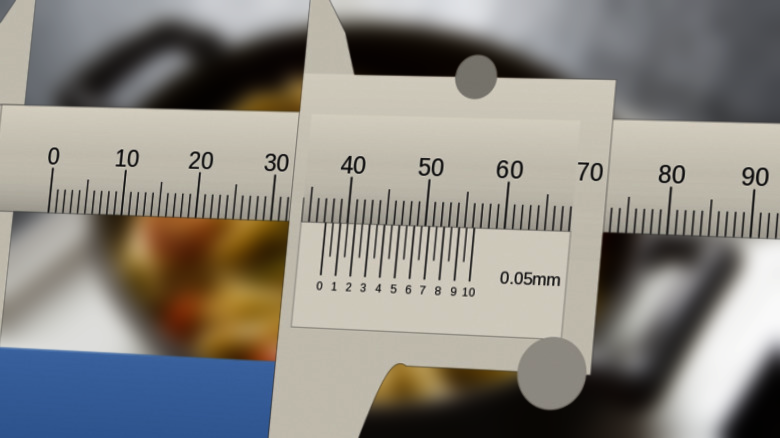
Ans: mm 37.2
